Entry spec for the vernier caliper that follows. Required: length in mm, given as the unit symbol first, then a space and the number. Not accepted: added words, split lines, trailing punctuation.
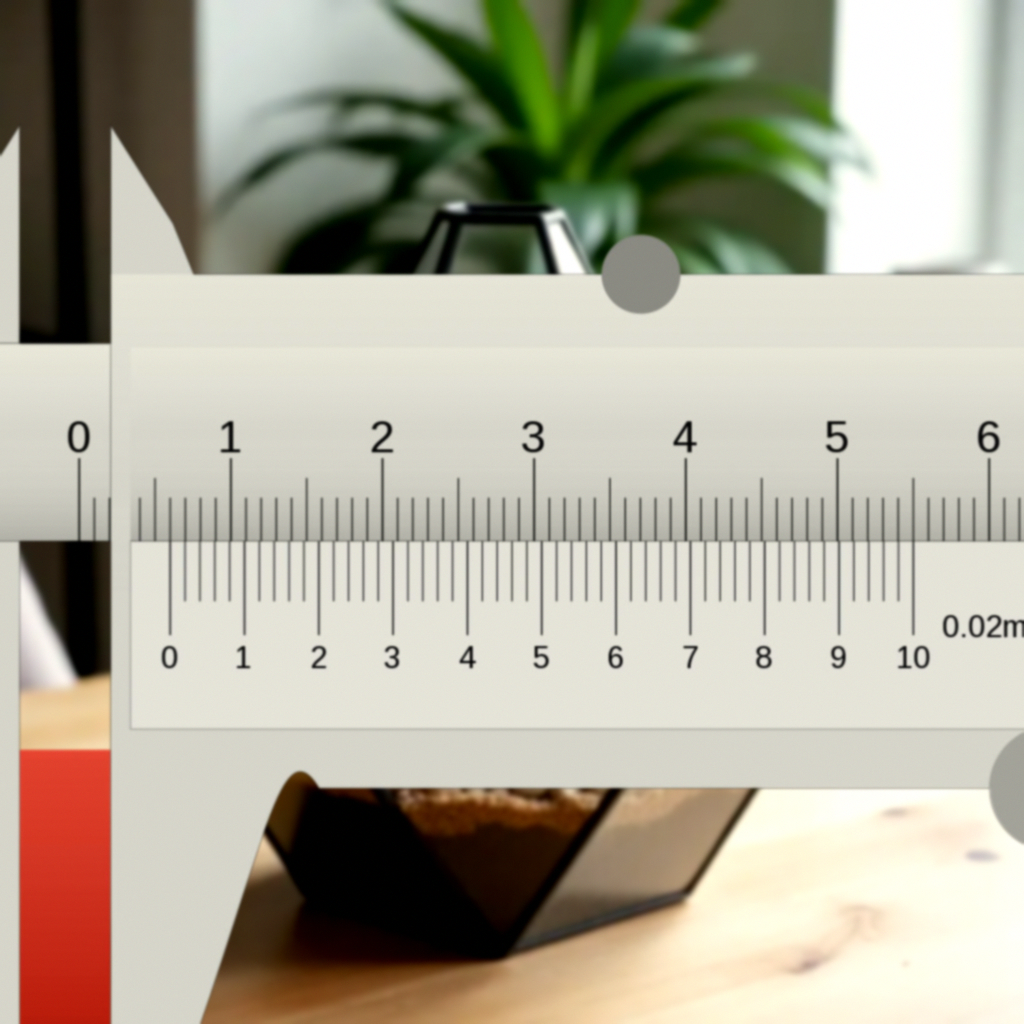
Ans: mm 6.0
